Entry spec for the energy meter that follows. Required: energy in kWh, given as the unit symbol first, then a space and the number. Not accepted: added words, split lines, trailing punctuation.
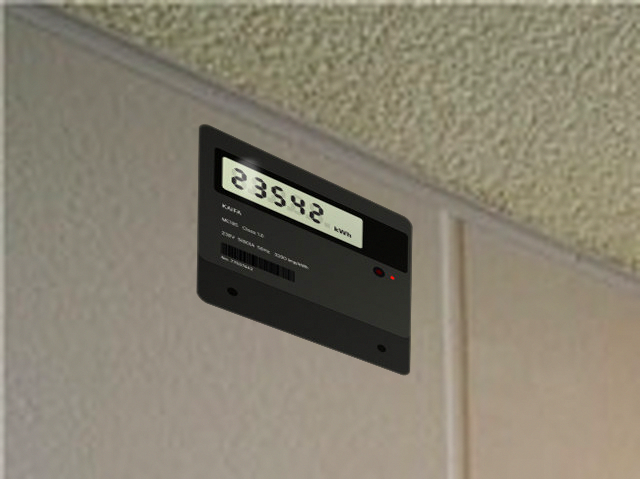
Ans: kWh 23542
